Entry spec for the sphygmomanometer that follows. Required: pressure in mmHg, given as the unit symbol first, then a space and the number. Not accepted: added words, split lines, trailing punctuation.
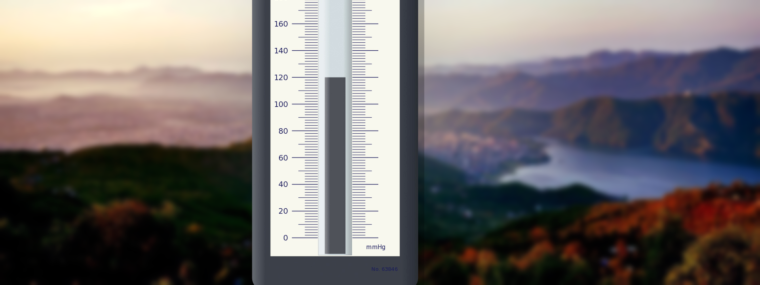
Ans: mmHg 120
